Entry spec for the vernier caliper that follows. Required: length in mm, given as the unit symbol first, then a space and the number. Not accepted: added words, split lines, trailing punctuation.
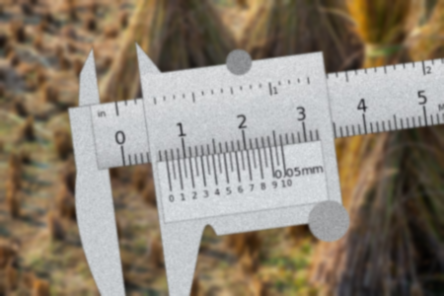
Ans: mm 7.0
